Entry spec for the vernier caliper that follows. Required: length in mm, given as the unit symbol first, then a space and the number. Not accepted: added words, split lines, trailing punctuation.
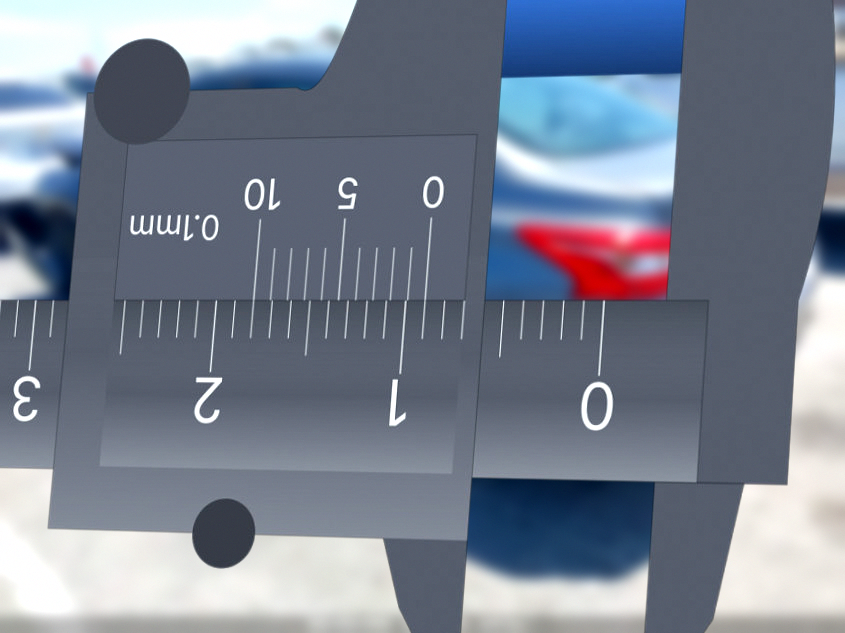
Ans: mm 9.0
